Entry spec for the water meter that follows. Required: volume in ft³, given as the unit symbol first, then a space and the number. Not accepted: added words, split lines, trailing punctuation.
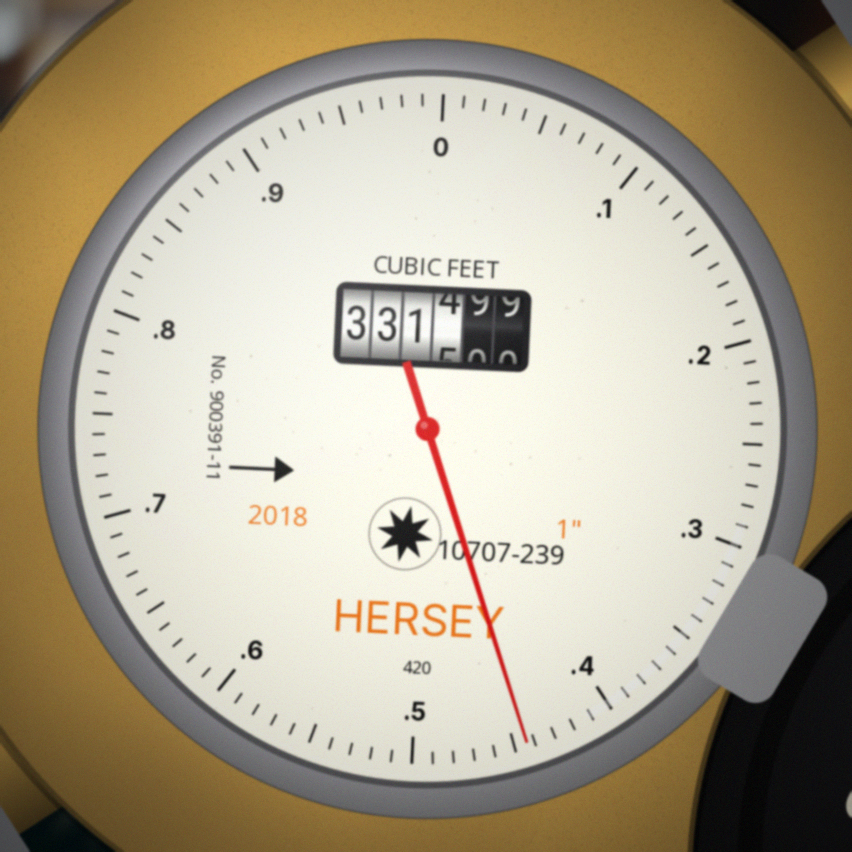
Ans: ft³ 331499.44
